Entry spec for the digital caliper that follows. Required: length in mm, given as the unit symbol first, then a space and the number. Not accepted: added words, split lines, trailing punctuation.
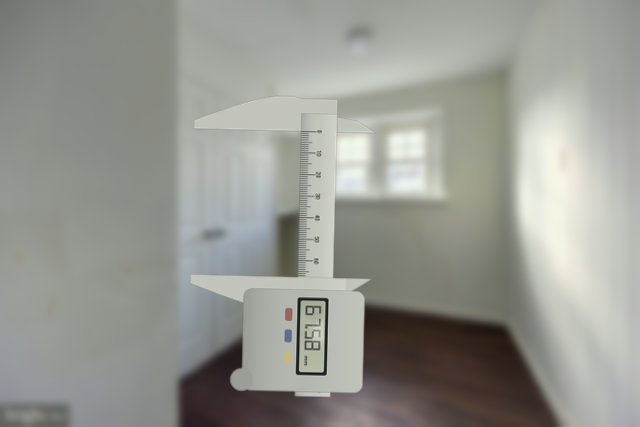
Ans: mm 67.58
